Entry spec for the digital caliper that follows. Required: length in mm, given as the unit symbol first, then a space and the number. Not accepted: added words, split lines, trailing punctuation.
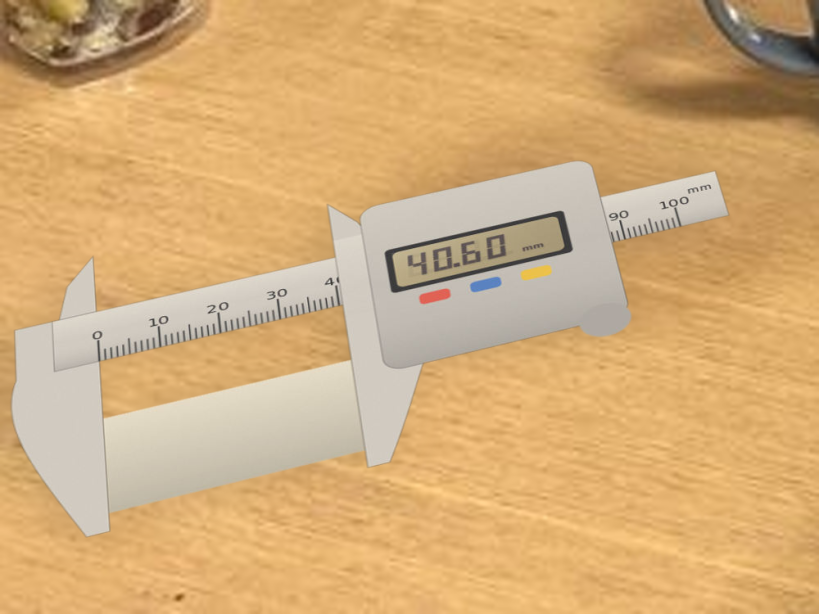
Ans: mm 40.60
